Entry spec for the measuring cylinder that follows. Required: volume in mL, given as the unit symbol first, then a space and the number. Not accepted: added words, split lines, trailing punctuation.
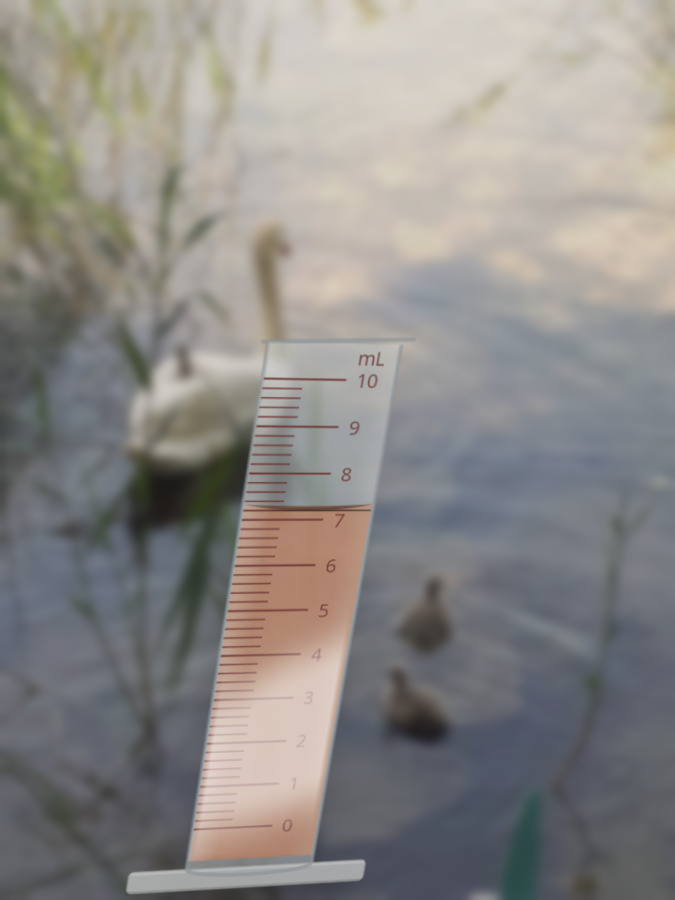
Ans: mL 7.2
